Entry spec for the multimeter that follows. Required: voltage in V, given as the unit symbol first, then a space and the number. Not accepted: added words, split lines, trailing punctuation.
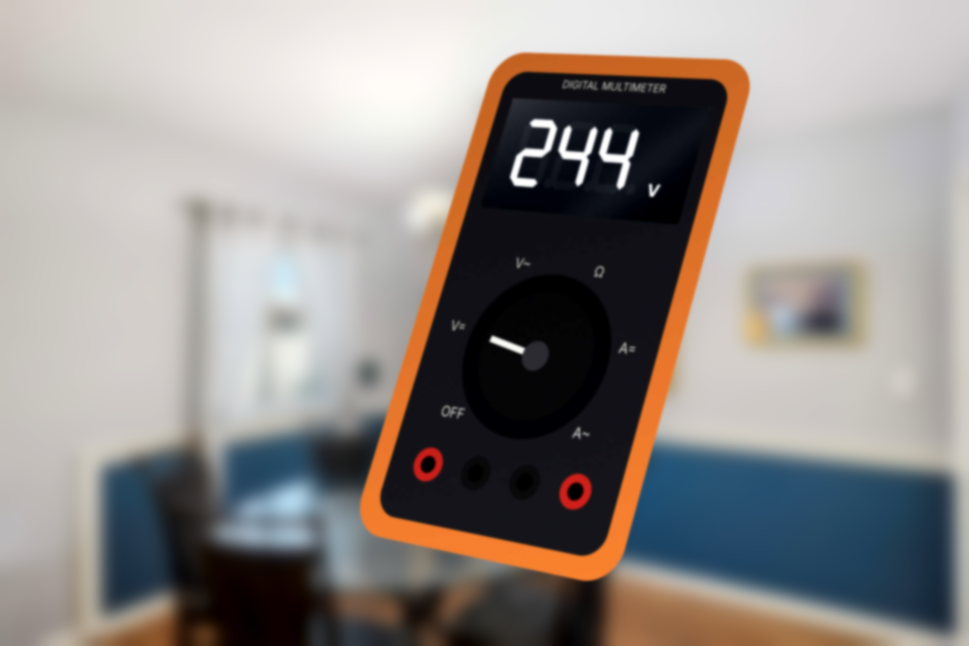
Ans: V 244
